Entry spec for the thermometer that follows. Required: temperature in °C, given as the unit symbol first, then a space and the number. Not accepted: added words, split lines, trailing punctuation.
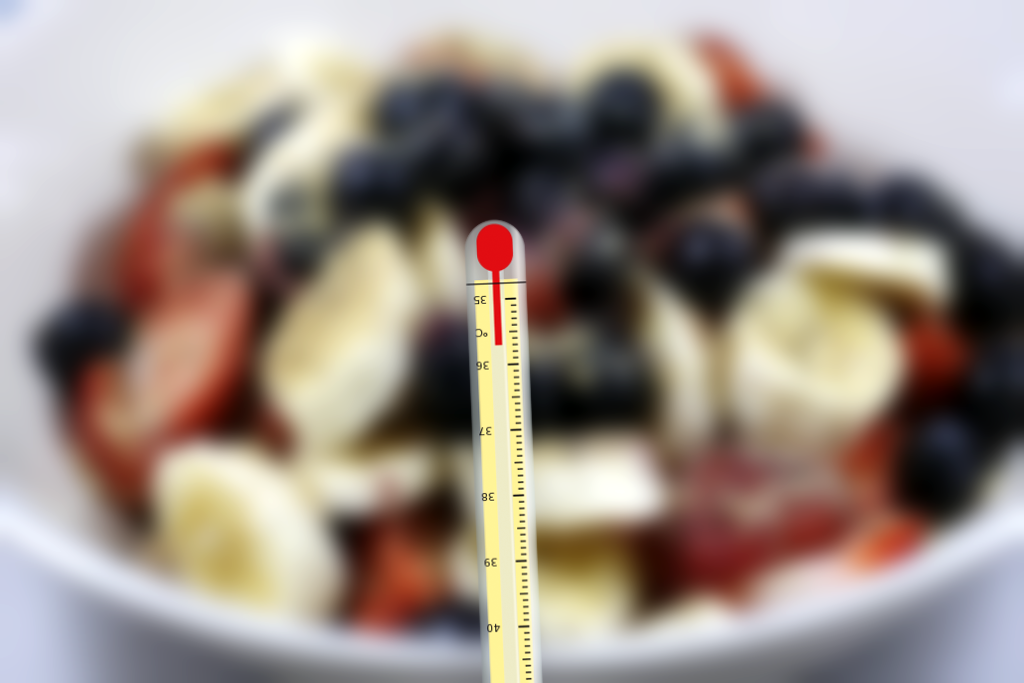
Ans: °C 35.7
